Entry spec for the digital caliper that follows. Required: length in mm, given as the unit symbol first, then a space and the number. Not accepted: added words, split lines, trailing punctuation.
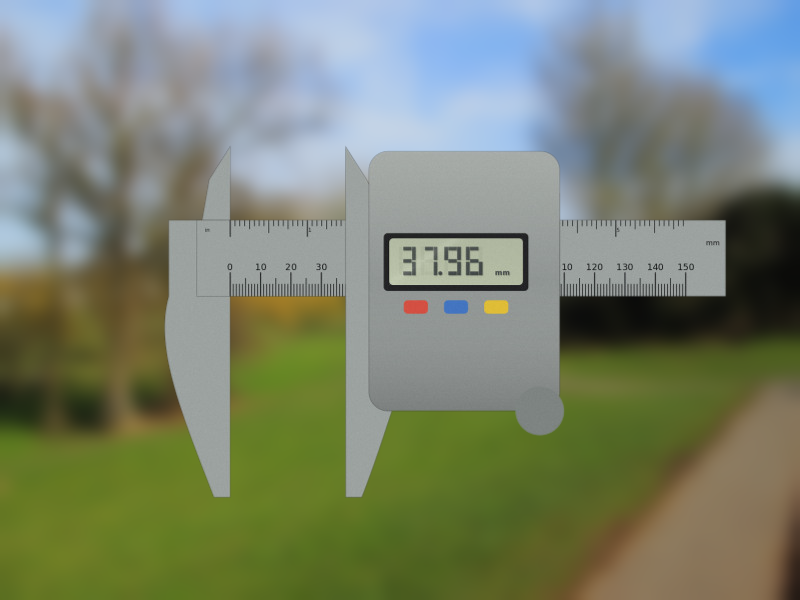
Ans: mm 37.96
